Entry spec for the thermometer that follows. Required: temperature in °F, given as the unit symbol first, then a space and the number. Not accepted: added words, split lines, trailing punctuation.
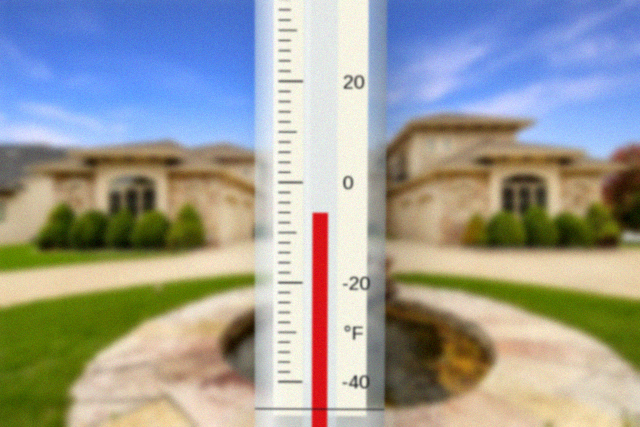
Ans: °F -6
